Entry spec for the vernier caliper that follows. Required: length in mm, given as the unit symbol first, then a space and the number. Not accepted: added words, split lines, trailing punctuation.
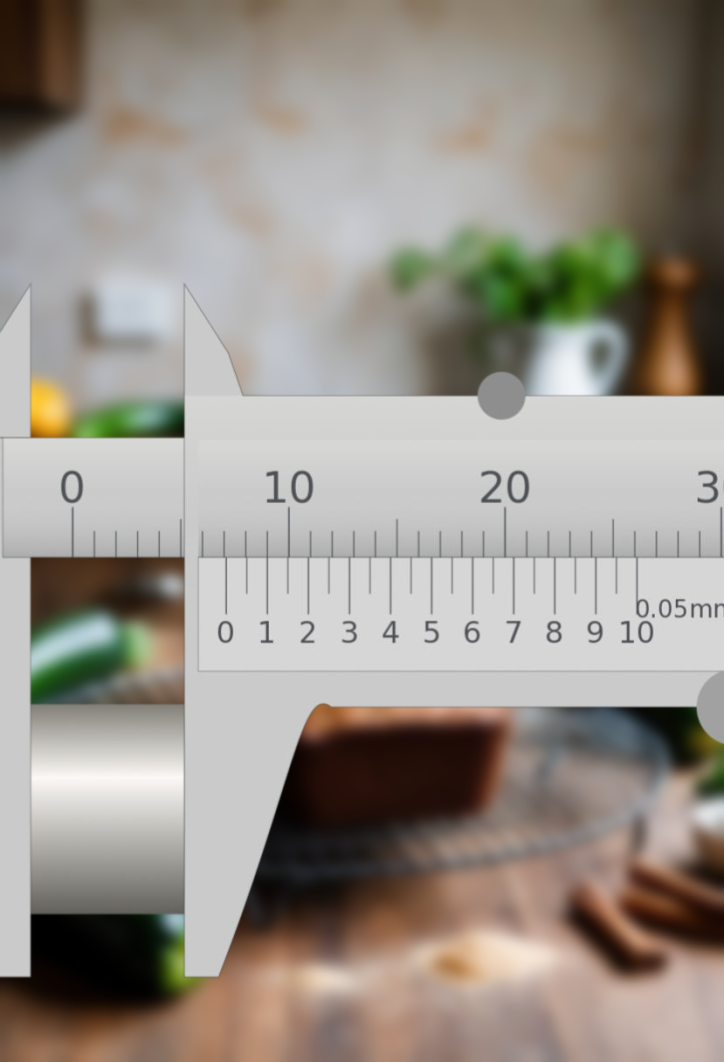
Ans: mm 7.1
